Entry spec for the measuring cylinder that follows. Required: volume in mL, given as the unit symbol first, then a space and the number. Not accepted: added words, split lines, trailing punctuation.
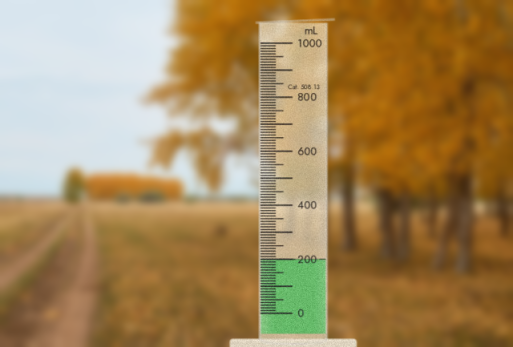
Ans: mL 200
